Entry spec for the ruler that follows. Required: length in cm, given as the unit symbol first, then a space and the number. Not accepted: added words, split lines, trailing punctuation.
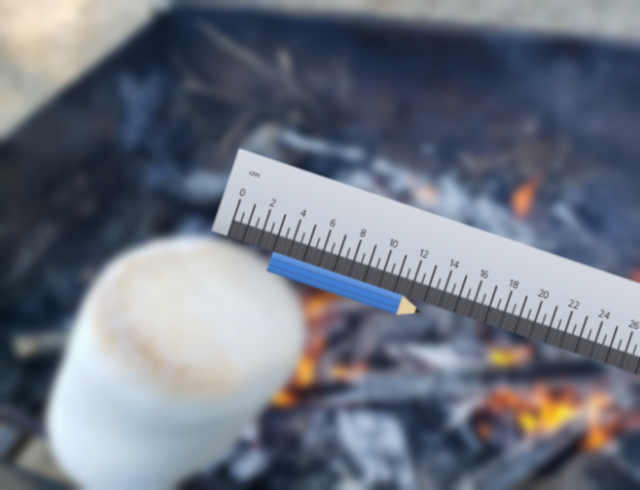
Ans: cm 10
